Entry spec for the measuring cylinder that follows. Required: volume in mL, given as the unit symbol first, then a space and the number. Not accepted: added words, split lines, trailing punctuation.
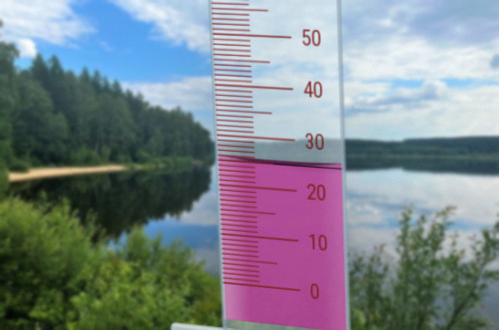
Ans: mL 25
